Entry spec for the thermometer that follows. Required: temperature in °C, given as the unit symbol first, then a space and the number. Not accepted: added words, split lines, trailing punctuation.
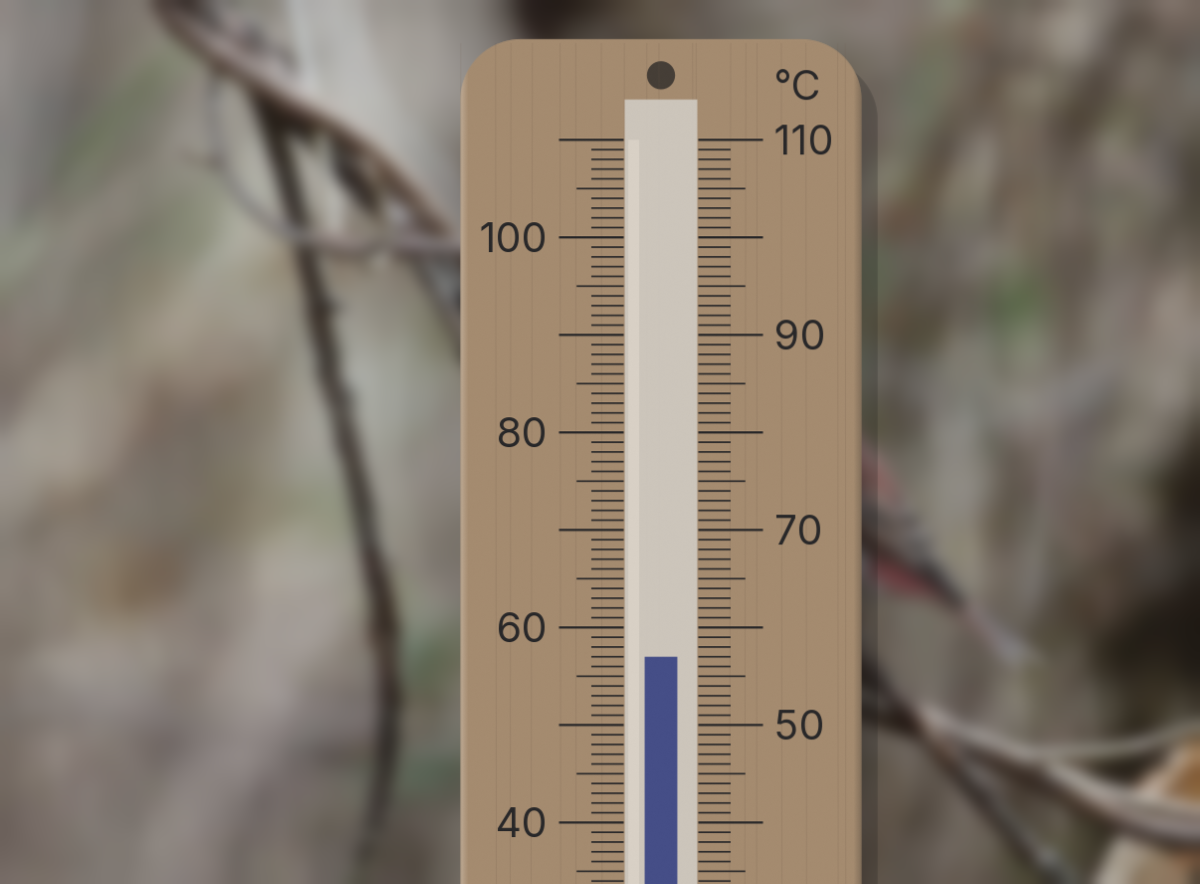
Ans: °C 57
